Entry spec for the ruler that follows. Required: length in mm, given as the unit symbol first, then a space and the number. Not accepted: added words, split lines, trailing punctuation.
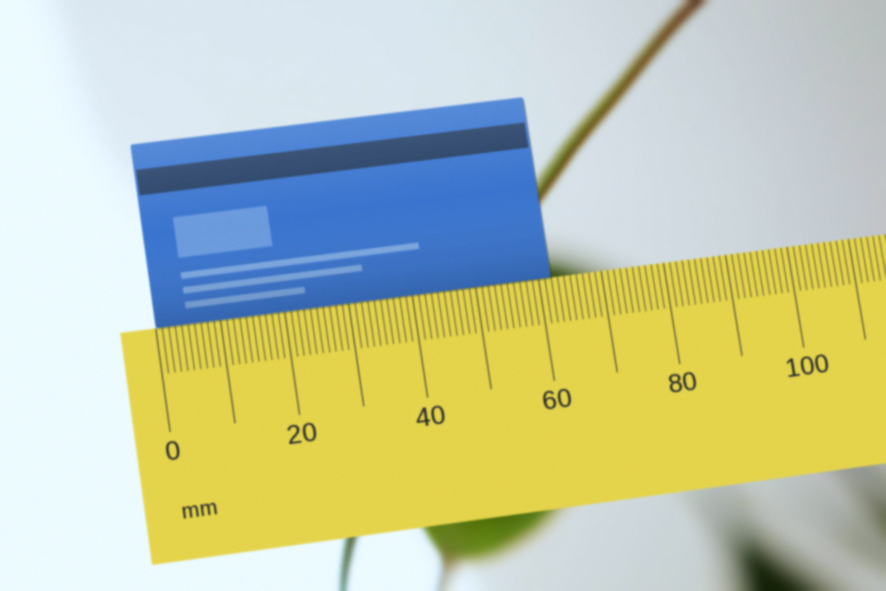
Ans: mm 62
